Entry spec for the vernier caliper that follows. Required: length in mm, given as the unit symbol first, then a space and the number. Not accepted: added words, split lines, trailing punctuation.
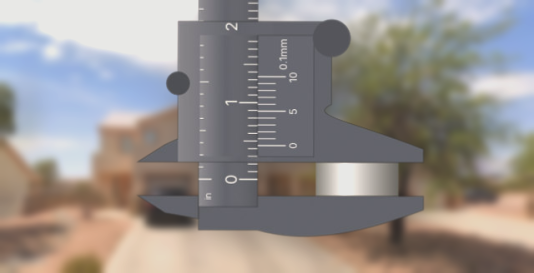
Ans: mm 4.4
